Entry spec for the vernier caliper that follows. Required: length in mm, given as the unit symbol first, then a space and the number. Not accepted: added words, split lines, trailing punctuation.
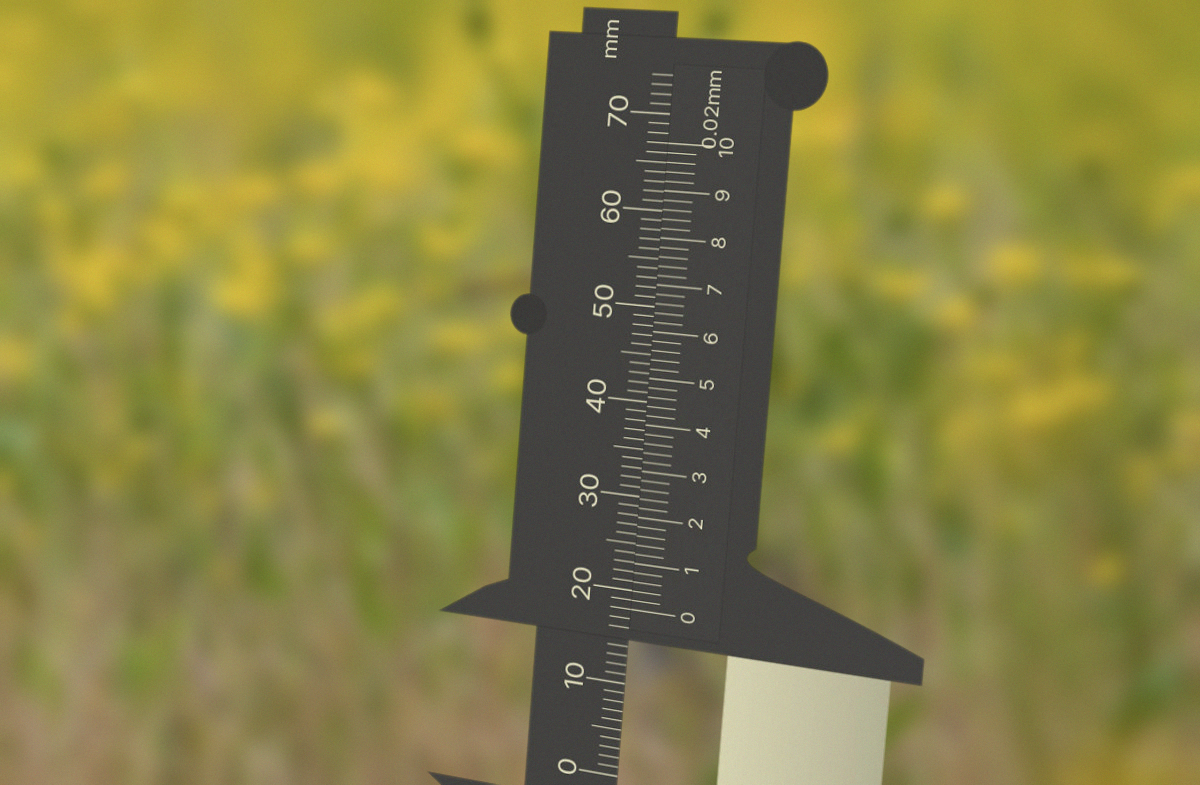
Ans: mm 18.0
